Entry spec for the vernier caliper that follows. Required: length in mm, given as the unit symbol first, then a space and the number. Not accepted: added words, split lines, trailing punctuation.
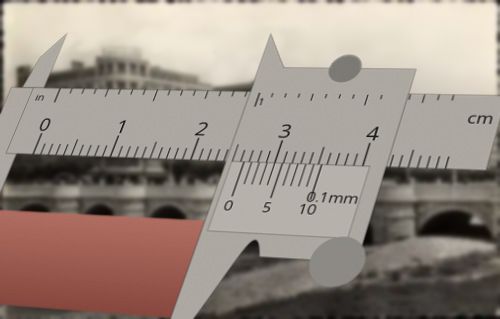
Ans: mm 26.4
